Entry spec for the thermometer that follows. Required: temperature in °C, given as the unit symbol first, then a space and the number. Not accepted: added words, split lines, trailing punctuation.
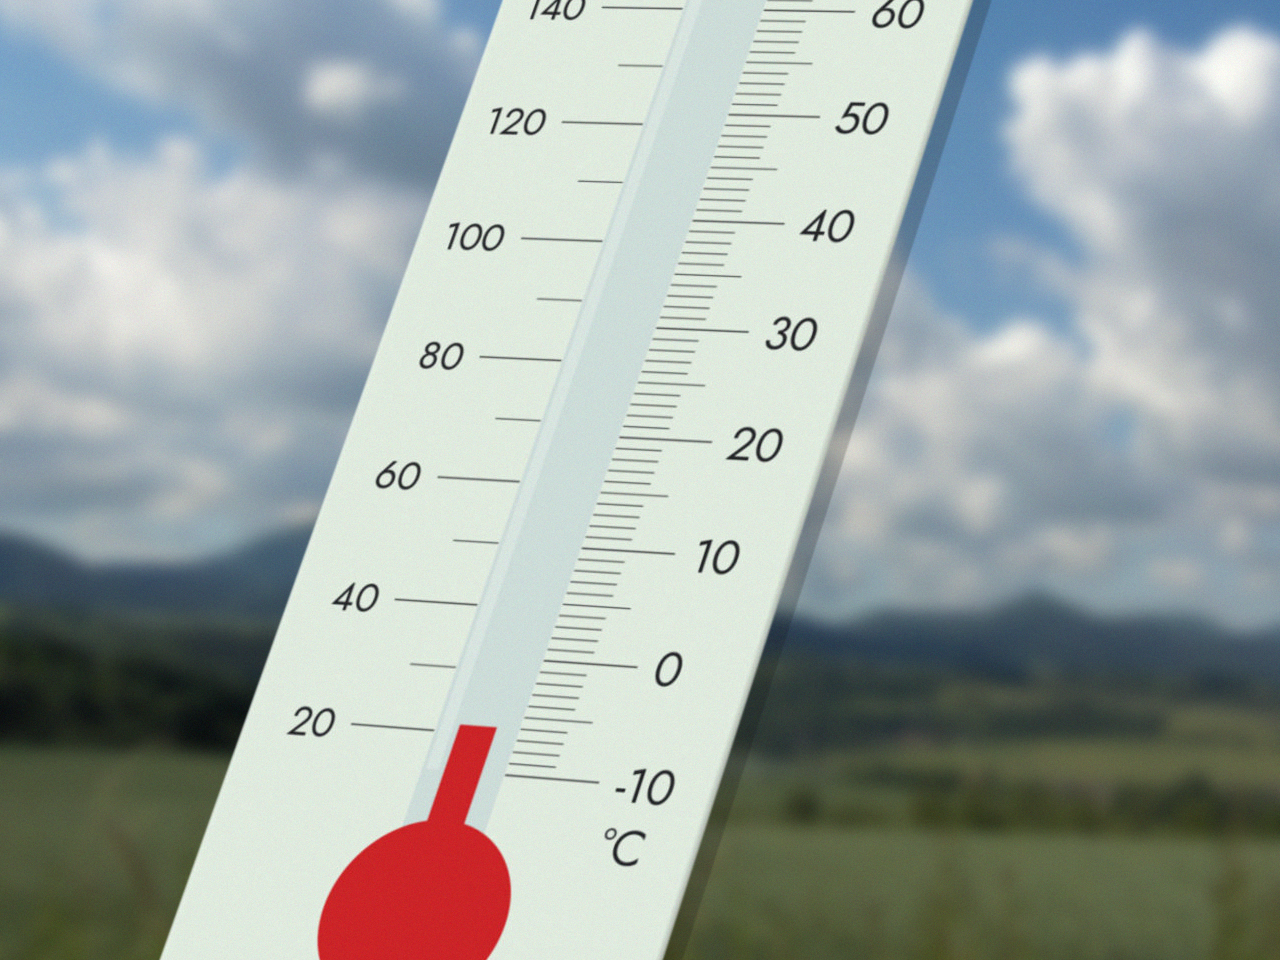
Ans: °C -6
